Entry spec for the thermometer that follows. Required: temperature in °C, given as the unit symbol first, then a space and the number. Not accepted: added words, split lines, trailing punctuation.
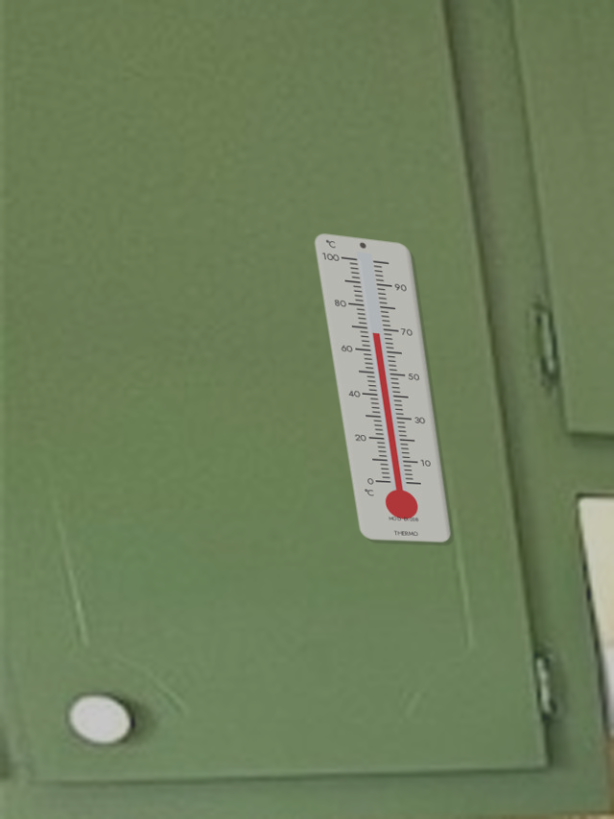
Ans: °C 68
